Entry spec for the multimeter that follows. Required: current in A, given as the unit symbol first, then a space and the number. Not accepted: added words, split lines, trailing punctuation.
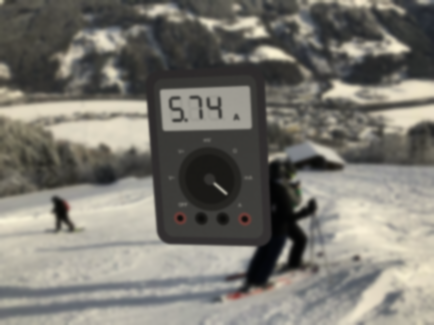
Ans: A 5.74
